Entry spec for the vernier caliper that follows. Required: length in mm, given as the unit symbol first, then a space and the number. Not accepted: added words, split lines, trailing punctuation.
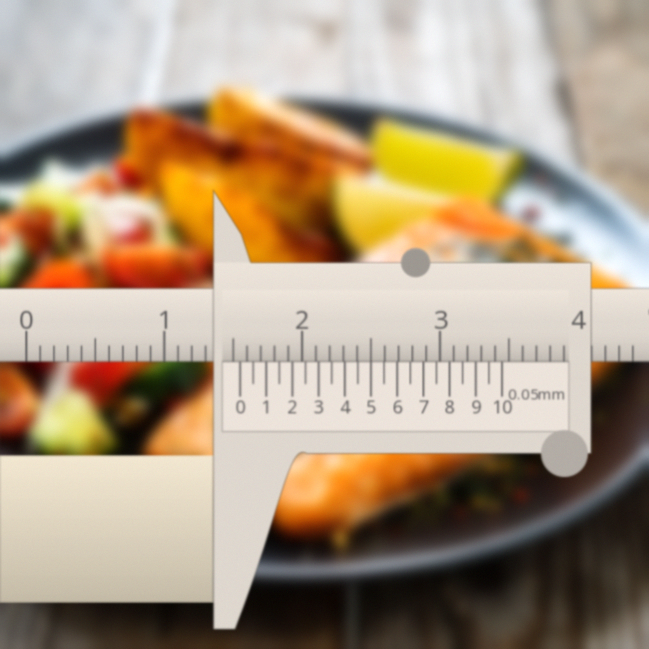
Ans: mm 15.5
